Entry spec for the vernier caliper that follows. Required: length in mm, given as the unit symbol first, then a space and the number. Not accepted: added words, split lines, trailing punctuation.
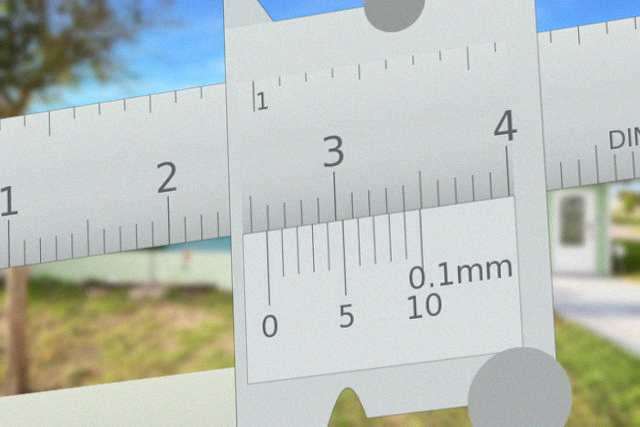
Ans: mm 25.9
